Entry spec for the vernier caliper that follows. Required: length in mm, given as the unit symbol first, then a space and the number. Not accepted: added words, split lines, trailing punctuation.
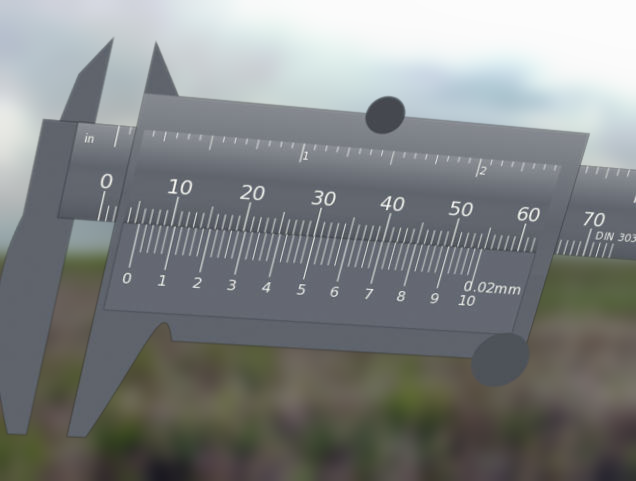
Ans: mm 5.6
